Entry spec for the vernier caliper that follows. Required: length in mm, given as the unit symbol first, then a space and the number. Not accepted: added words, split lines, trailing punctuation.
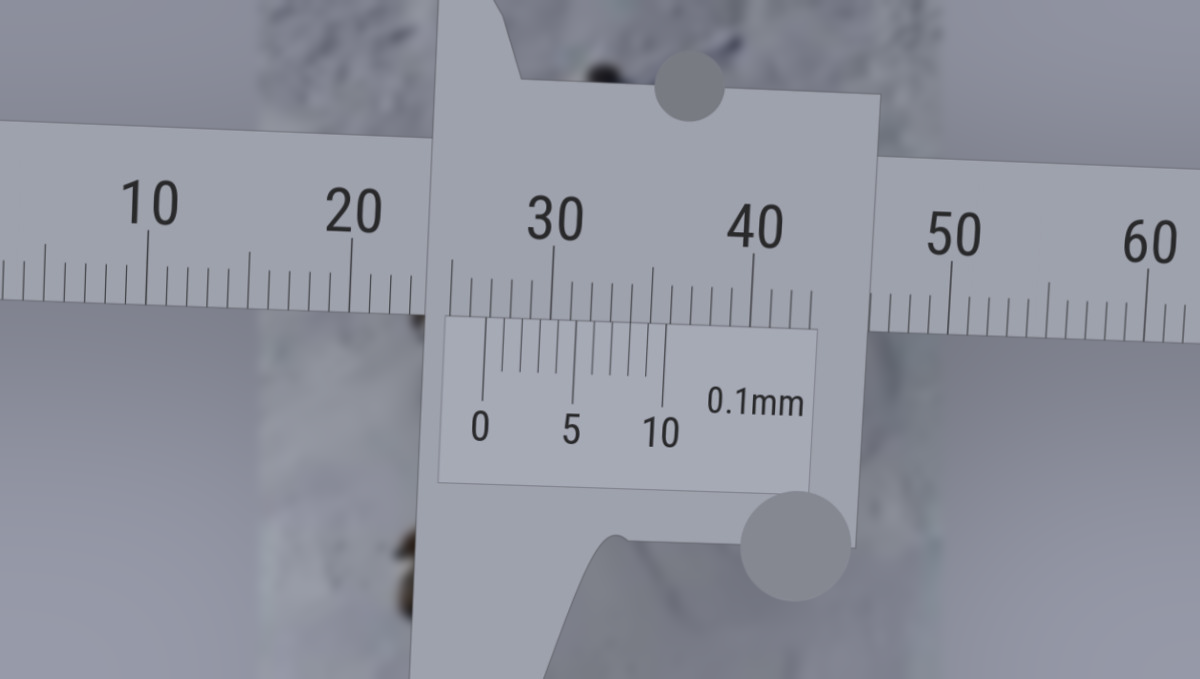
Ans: mm 26.8
